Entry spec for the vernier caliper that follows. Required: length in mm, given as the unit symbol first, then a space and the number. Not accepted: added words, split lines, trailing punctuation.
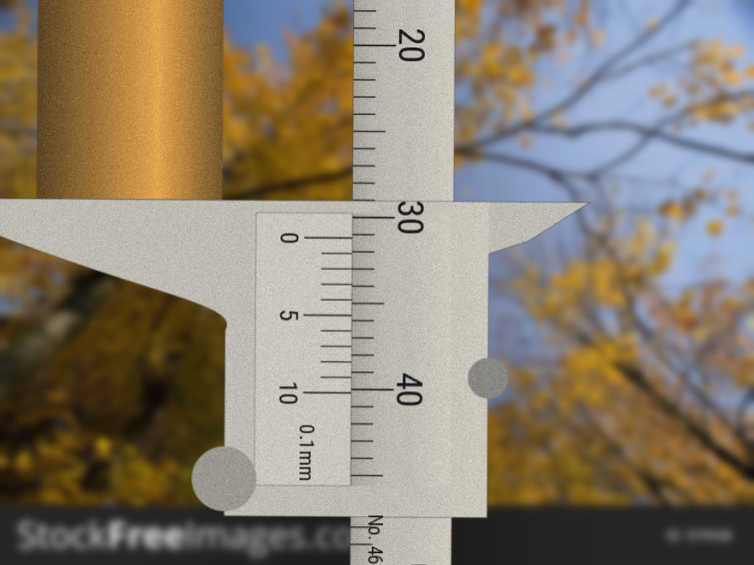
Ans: mm 31.2
